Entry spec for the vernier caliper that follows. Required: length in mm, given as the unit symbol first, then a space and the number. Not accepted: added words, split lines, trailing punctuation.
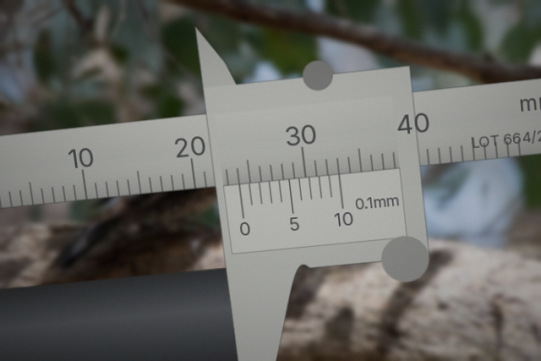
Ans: mm 24.0
